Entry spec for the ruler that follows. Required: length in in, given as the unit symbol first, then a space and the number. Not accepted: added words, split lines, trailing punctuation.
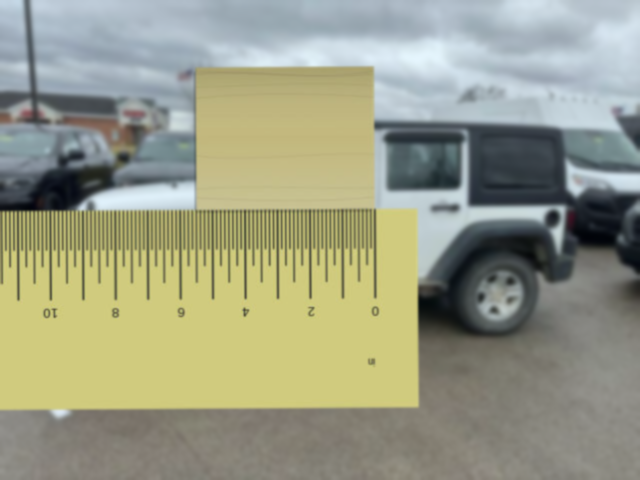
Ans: in 5.5
